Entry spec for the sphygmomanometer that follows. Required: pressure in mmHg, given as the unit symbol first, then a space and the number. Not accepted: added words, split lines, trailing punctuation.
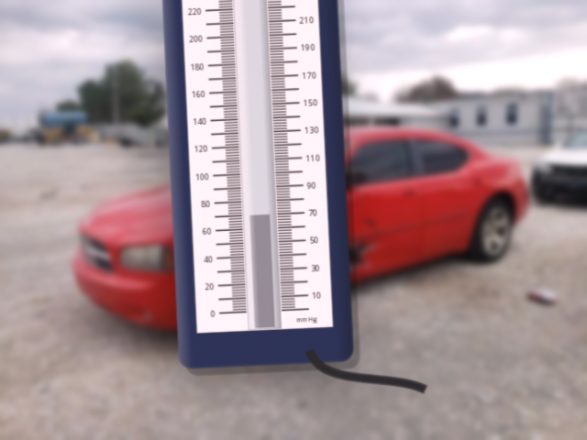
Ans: mmHg 70
